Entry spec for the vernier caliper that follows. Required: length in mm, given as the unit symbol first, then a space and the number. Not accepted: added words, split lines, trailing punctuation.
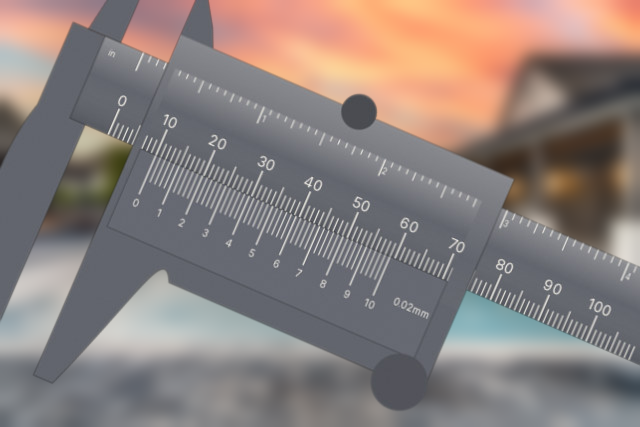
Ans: mm 10.0
